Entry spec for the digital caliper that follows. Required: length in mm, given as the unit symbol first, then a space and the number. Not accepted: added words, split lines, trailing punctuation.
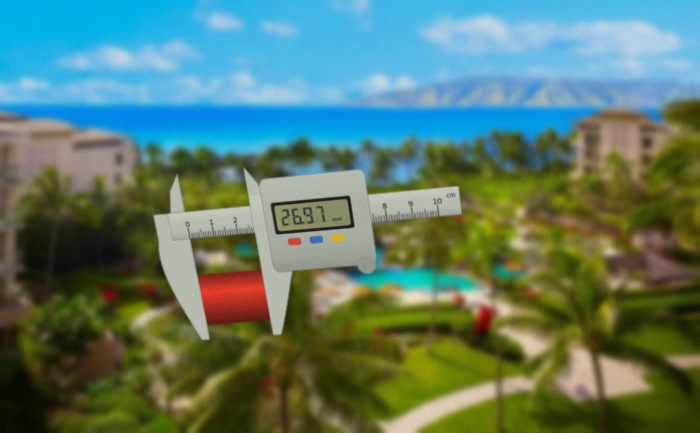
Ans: mm 26.97
